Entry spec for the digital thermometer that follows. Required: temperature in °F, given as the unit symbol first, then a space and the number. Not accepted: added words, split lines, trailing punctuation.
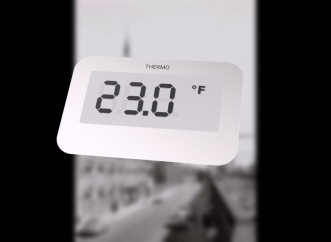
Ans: °F 23.0
